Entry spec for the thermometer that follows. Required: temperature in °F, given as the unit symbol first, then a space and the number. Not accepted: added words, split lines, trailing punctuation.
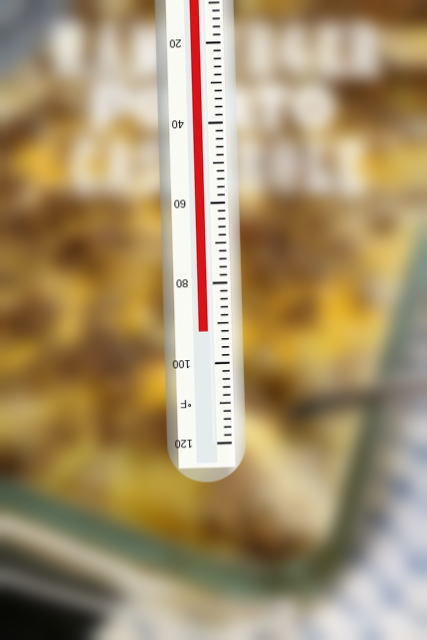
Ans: °F 92
